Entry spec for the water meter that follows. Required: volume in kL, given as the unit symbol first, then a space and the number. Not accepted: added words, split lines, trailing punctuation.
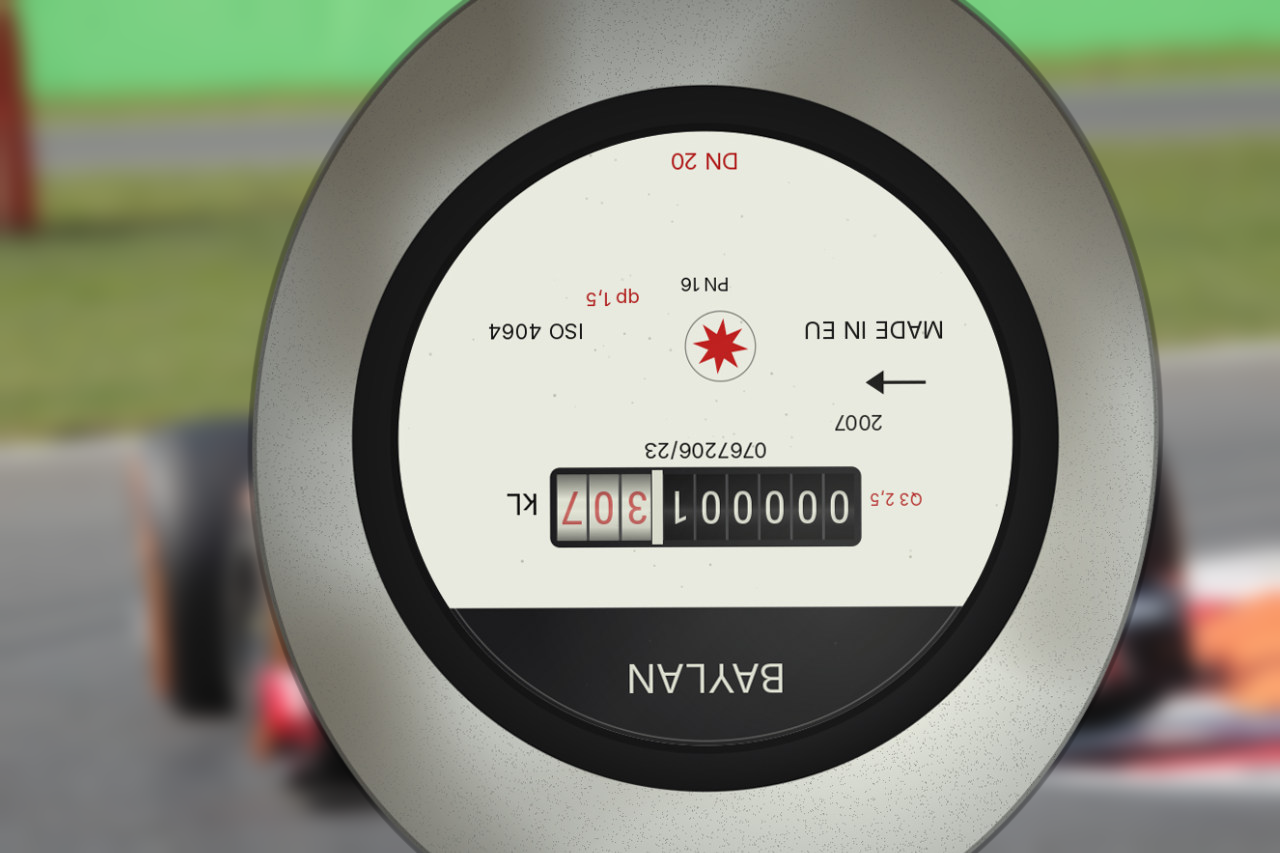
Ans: kL 1.307
